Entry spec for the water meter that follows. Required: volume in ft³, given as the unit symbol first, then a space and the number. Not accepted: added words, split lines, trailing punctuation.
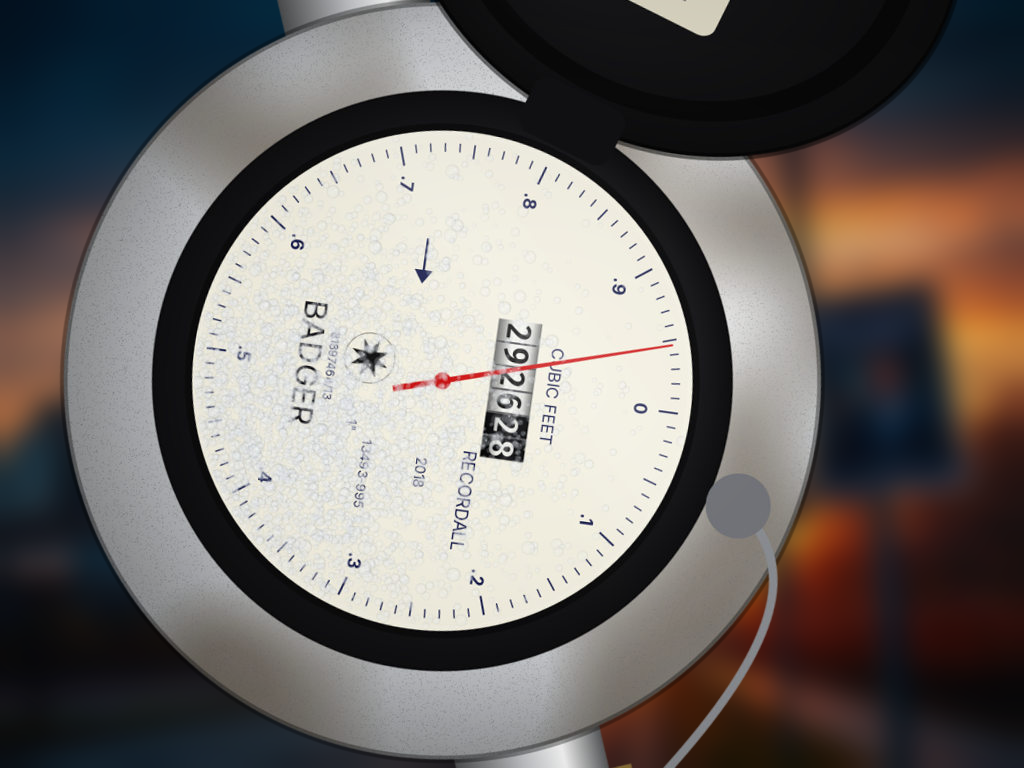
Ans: ft³ 292627.95
